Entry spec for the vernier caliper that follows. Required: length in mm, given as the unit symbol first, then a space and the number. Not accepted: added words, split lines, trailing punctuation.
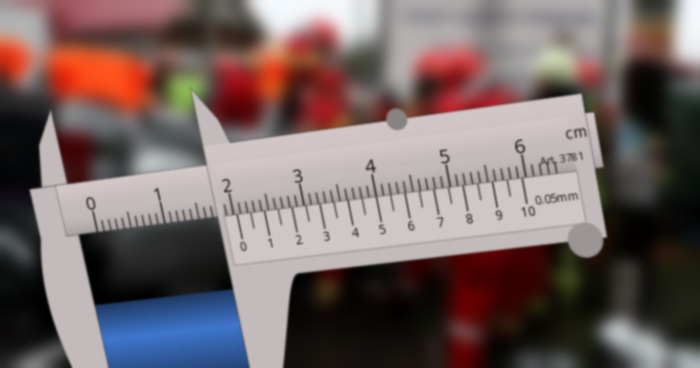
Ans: mm 20.5
